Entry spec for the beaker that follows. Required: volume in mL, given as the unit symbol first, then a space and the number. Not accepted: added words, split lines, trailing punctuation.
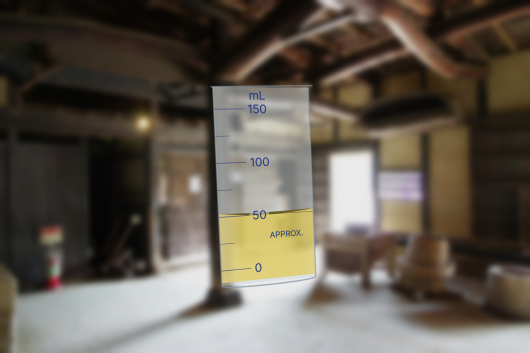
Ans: mL 50
